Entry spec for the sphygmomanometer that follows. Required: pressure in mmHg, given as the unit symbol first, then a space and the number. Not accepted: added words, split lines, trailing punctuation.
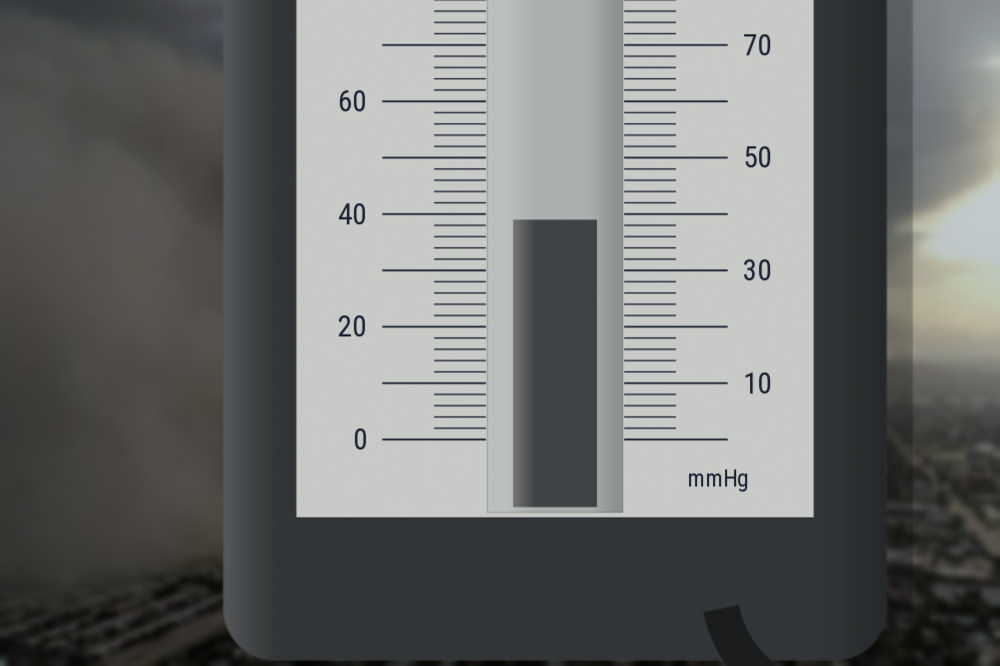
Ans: mmHg 39
